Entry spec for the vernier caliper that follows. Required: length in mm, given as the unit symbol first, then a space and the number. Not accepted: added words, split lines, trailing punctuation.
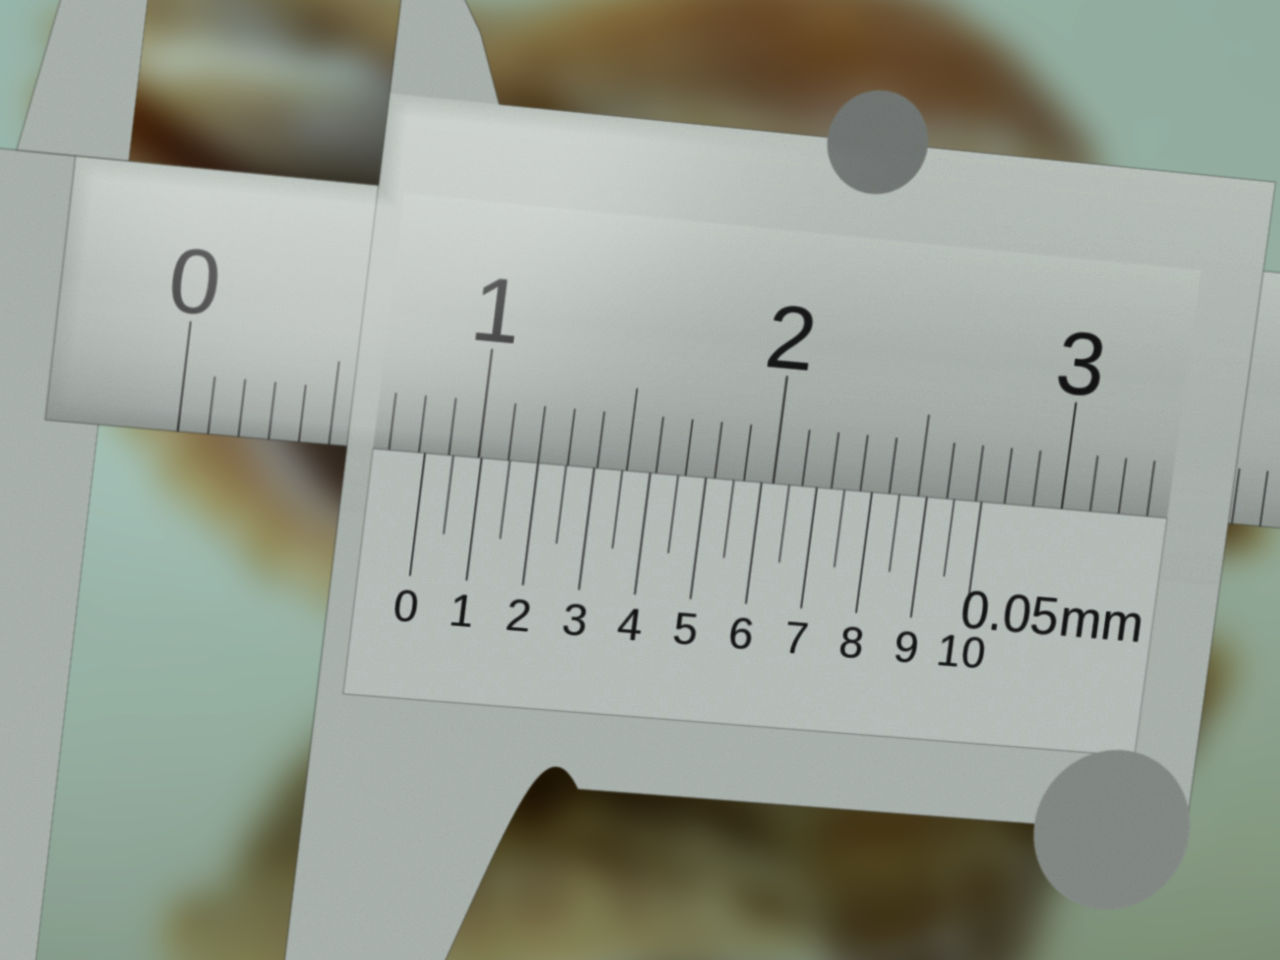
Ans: mm 8.20
